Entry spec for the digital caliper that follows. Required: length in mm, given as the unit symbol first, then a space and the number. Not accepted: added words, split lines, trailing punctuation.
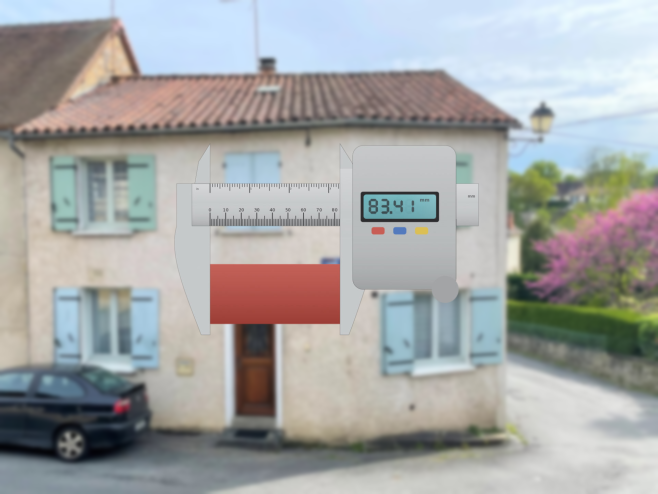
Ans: mm 83.41
